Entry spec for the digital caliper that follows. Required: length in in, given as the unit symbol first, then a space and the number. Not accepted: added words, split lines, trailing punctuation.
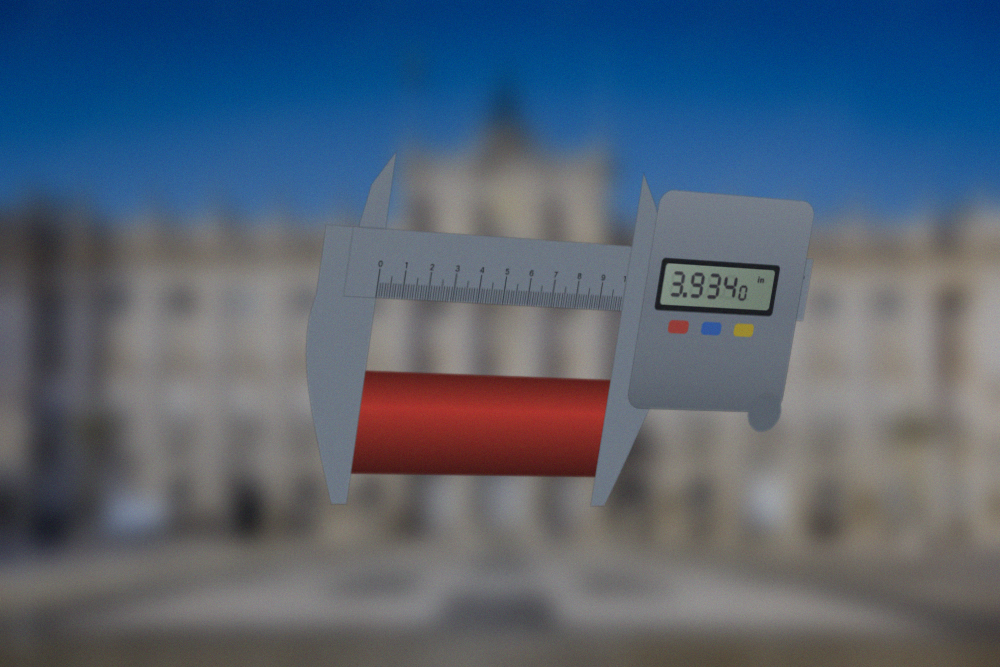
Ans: in 3.9340
